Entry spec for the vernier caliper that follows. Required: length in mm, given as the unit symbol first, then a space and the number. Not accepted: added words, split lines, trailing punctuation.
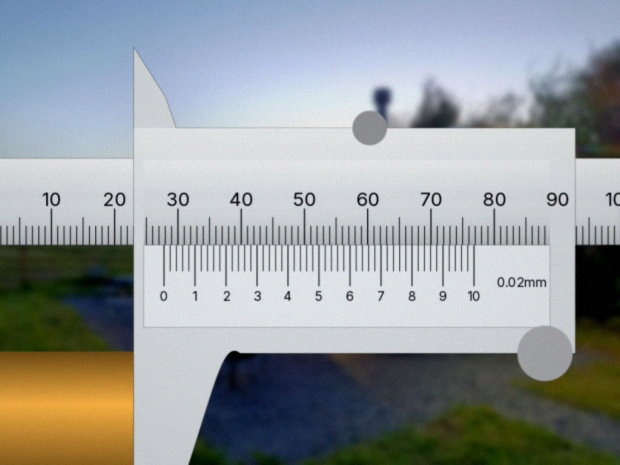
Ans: mm 27.8
